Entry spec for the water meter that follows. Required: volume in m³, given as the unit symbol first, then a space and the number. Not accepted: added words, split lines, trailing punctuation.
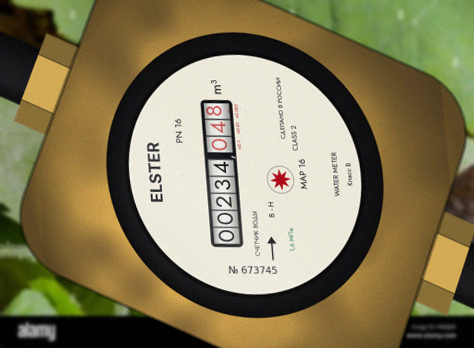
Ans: m³ 234.048
